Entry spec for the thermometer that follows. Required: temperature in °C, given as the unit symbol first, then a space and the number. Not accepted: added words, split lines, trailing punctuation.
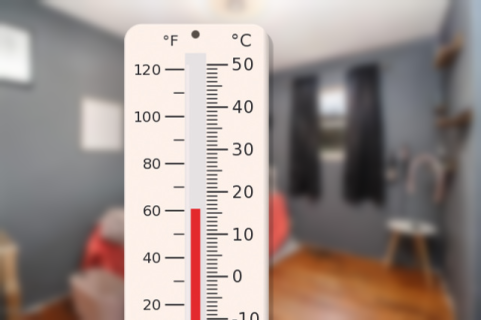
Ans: °C 16
